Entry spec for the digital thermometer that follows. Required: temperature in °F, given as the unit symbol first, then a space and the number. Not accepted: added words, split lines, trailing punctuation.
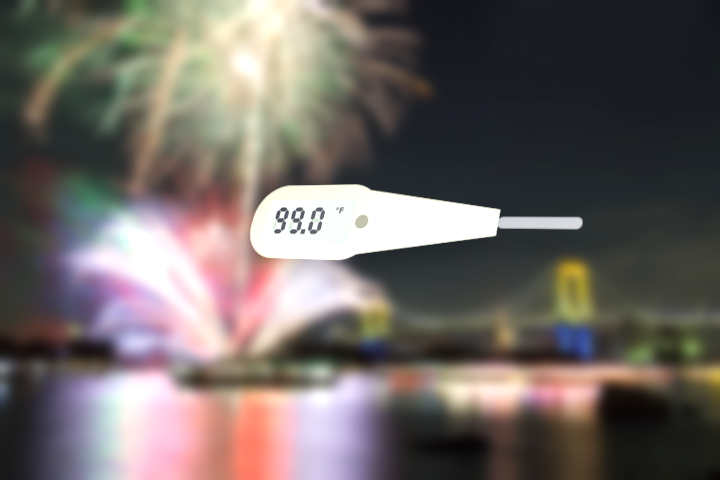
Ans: °F 99.0
